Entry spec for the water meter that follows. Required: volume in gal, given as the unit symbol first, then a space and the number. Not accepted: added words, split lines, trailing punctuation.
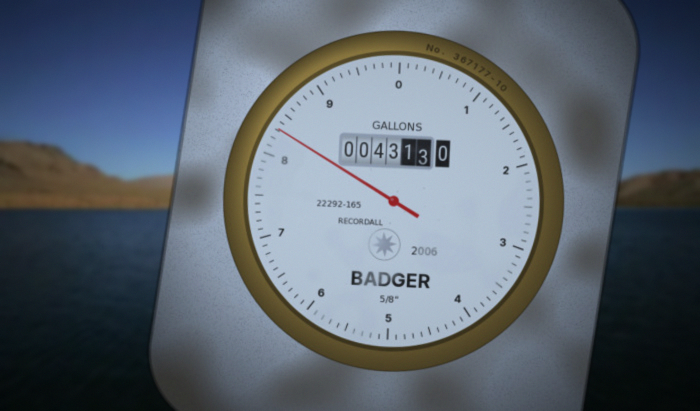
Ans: gal 43128.3
